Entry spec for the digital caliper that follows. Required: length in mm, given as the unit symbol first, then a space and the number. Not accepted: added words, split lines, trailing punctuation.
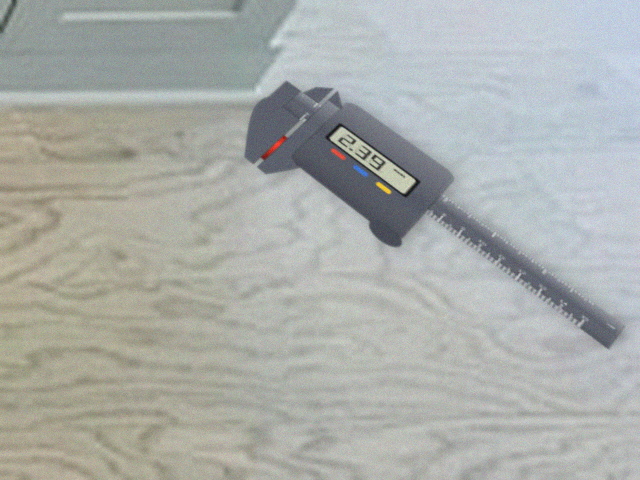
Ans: mm 2.39
